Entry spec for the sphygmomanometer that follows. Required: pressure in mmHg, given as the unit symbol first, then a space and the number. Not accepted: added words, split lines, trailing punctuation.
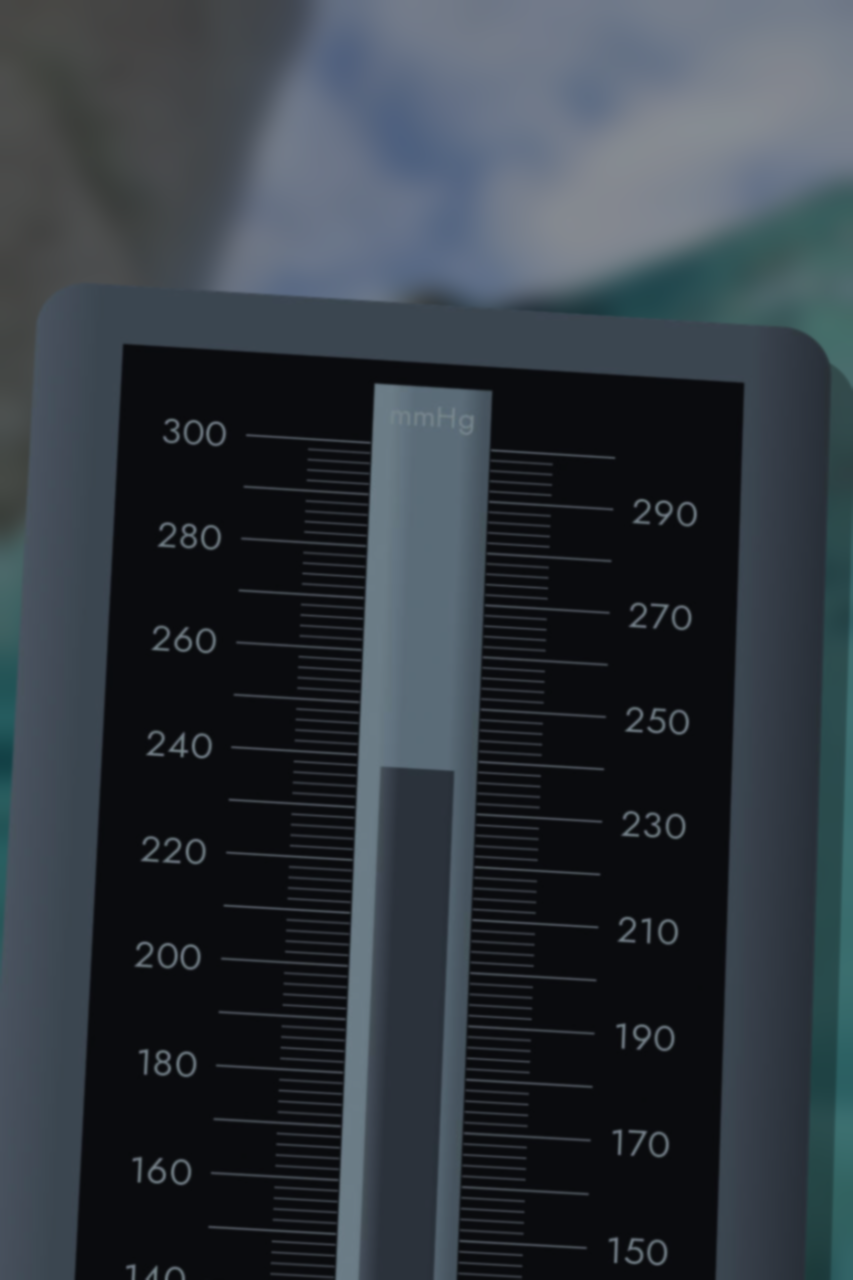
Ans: mmHg 238
